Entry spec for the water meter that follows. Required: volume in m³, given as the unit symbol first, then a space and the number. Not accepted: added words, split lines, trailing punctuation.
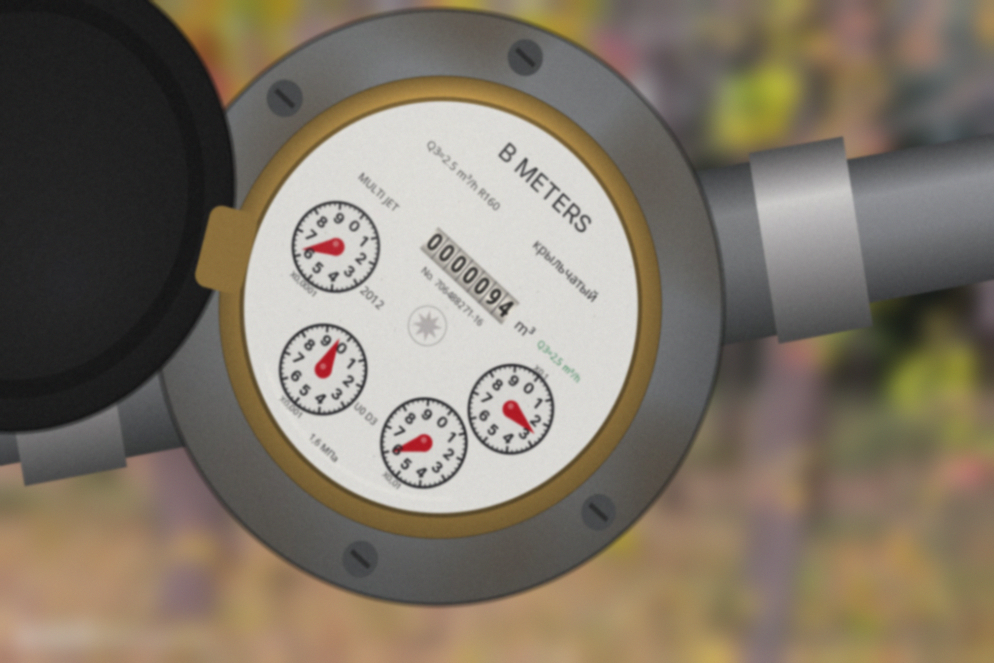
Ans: m³ 94.2596
